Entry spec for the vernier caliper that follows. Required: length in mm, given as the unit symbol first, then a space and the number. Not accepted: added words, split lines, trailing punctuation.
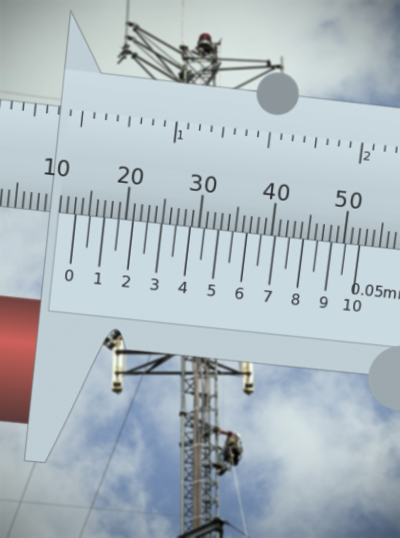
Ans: mm 13.2
